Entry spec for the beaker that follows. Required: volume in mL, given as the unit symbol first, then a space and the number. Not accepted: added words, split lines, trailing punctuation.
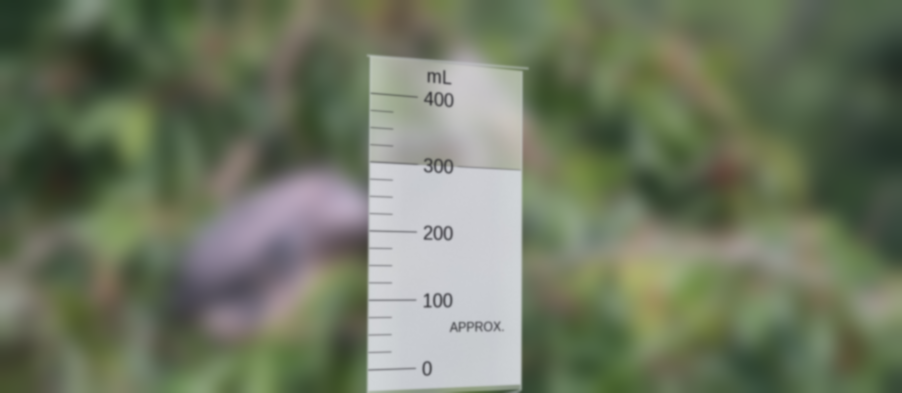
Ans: mL 300
